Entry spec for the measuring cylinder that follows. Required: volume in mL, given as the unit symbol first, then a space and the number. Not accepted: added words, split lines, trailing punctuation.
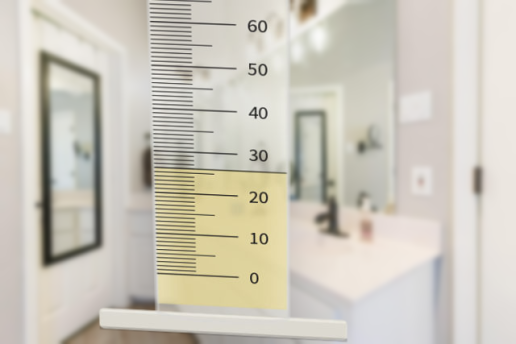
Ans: mL 26
